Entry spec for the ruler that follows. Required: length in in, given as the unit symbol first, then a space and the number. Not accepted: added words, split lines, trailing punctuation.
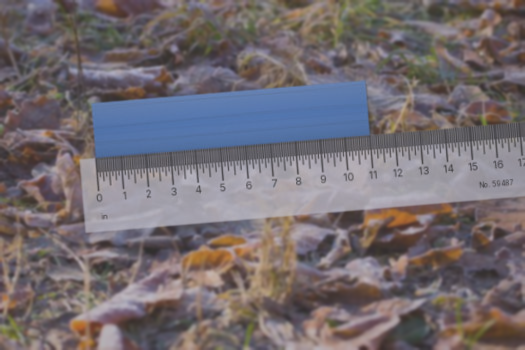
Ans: in 11
